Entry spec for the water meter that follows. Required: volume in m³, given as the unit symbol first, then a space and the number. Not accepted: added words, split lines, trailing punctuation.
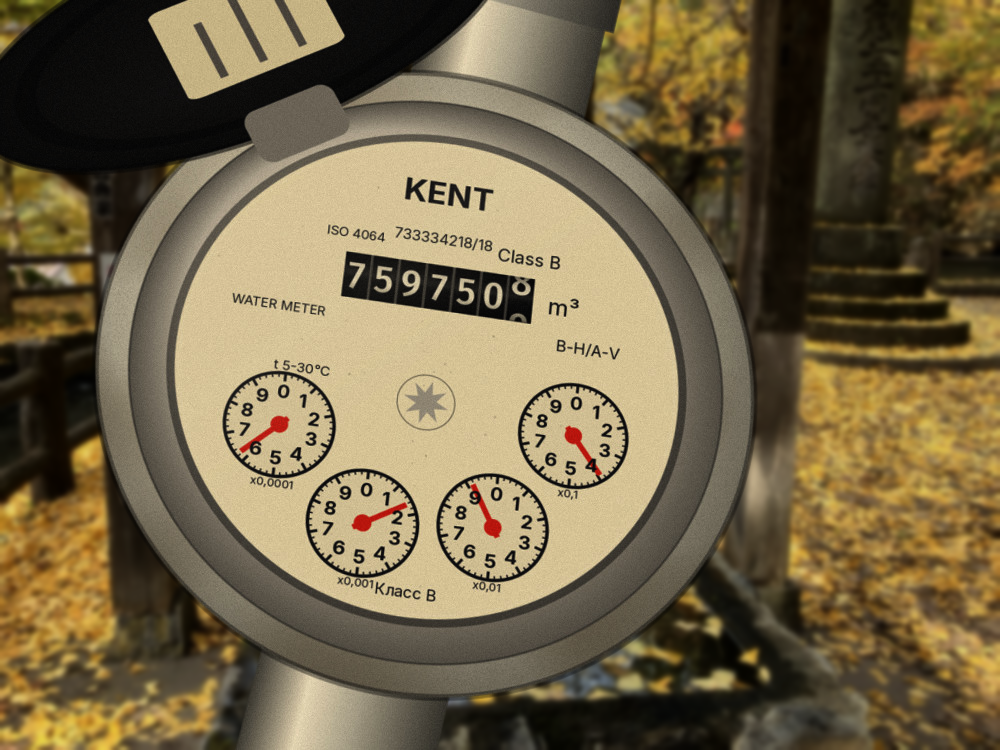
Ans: m³ 7597508.3916
